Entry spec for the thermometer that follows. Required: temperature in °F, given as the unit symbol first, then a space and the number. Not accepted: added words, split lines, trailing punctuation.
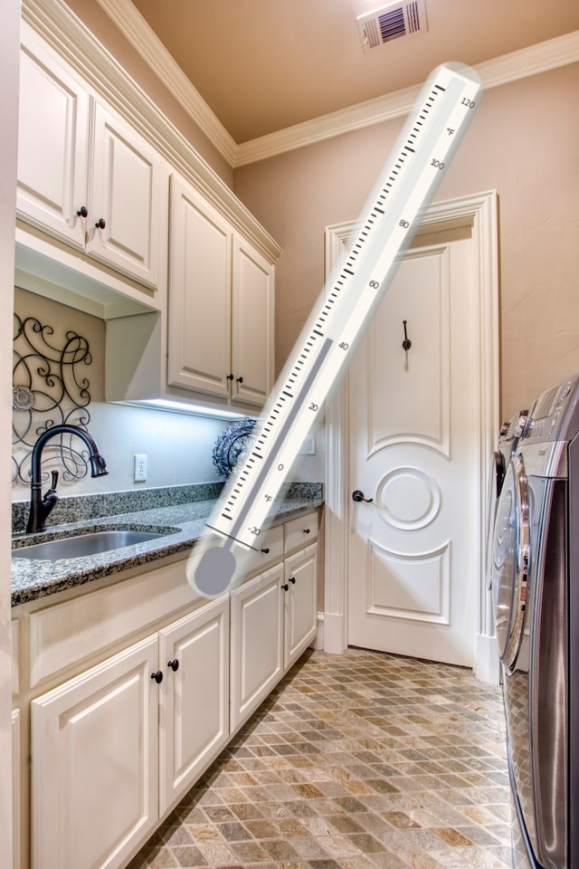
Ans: °F 40
